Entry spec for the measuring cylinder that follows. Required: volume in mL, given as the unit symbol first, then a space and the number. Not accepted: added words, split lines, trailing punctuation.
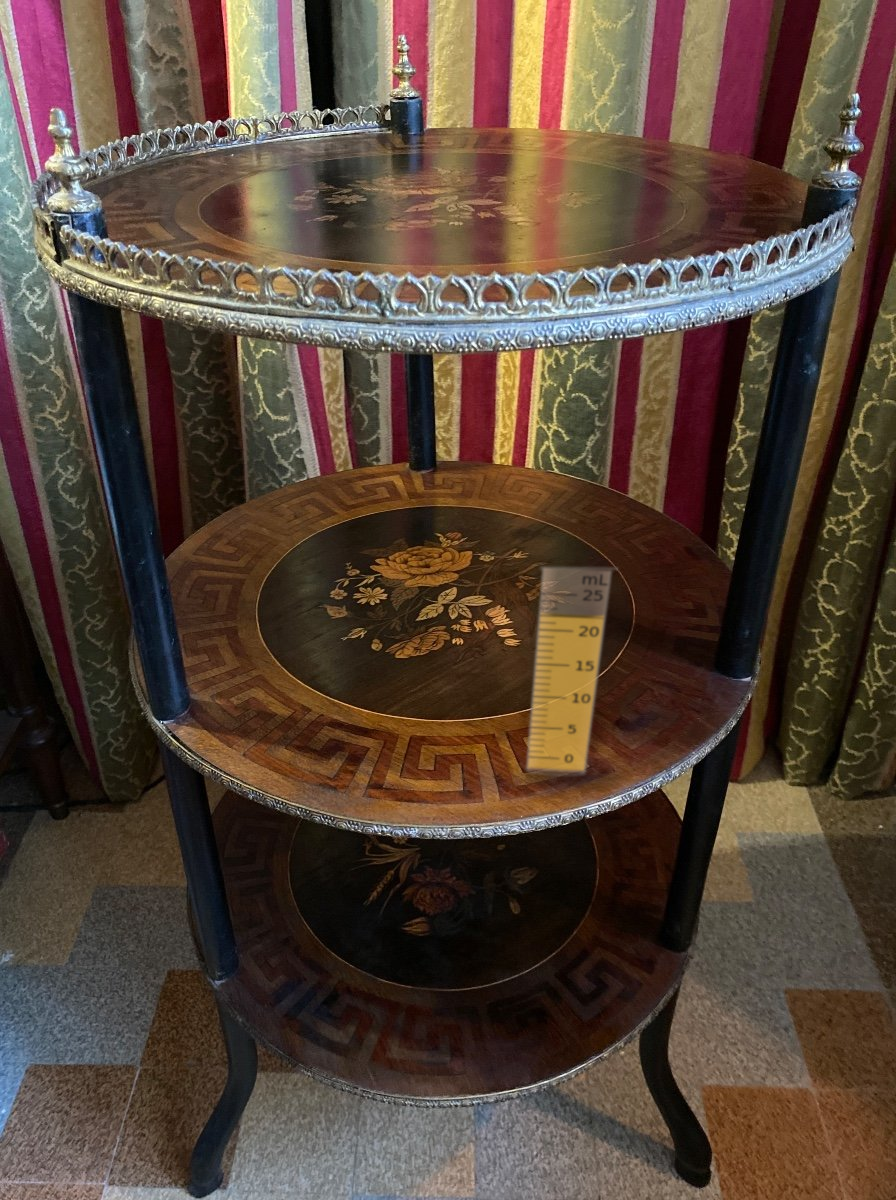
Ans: mL 22
